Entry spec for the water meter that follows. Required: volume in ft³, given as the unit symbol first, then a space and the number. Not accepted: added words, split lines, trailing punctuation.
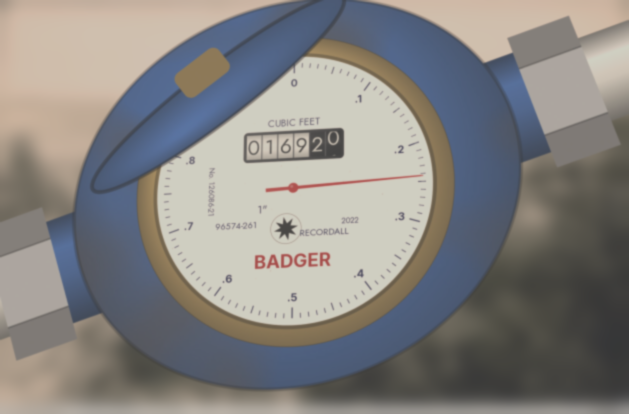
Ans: ft³ 16920.24
